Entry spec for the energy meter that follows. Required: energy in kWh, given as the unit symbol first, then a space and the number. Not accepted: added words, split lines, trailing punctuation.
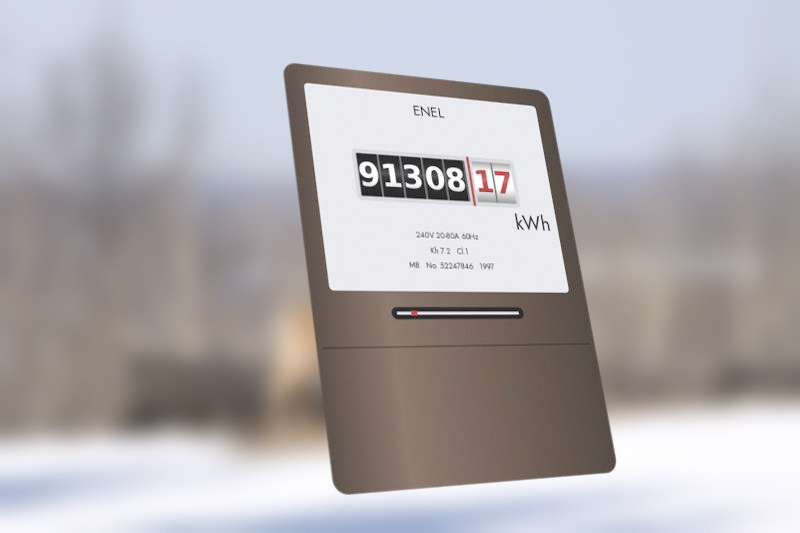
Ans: kWh 91308.17
